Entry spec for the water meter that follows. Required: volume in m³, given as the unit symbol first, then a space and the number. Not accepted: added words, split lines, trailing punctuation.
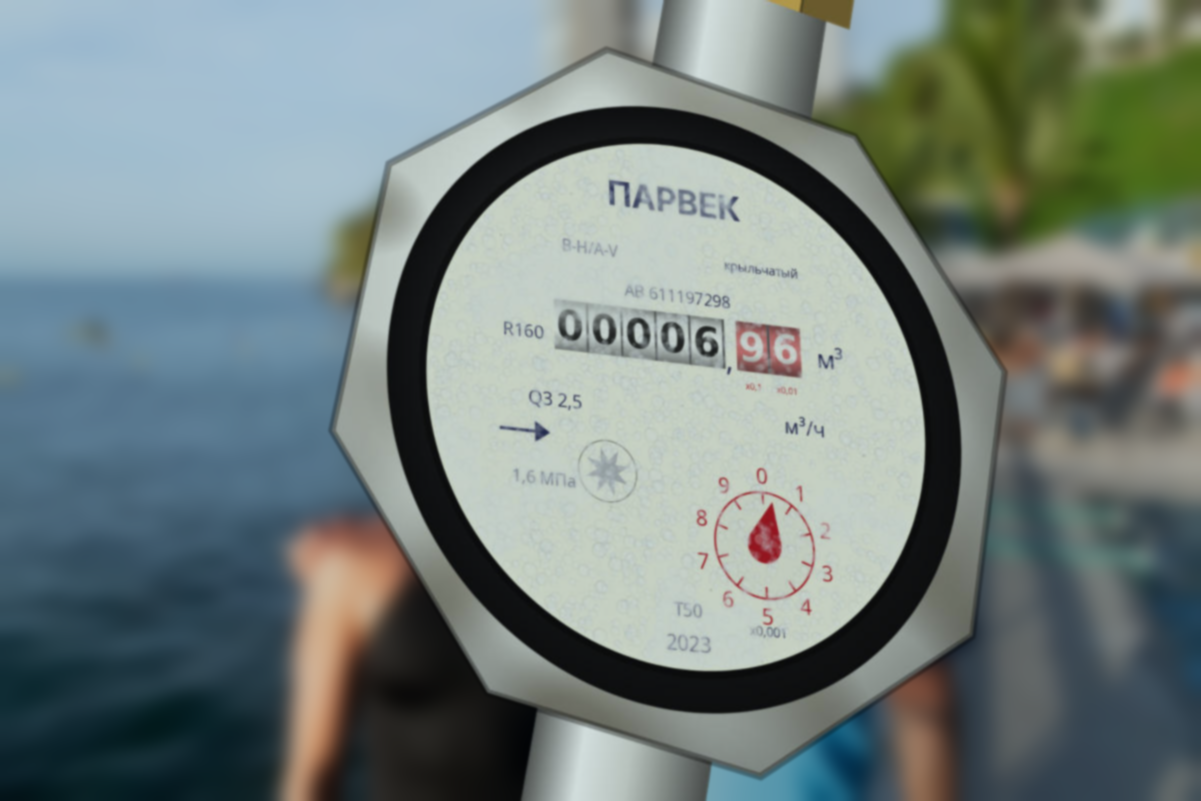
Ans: m³ 6.960
